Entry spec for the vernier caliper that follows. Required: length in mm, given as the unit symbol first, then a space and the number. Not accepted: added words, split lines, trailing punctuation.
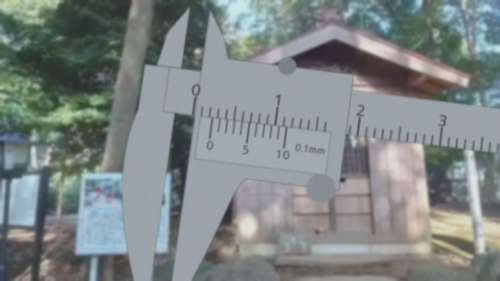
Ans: mm 2.4
